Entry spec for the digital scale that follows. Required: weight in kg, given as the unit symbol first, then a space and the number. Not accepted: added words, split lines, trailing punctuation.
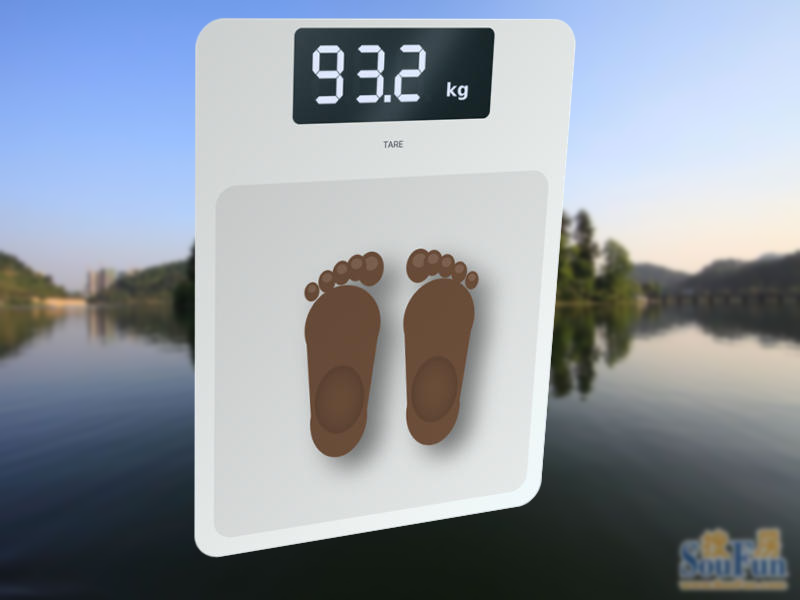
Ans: kg 93.2
